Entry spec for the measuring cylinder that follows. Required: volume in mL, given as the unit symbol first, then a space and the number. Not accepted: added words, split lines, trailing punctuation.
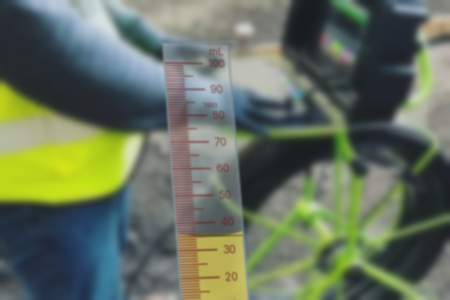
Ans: mL 35
